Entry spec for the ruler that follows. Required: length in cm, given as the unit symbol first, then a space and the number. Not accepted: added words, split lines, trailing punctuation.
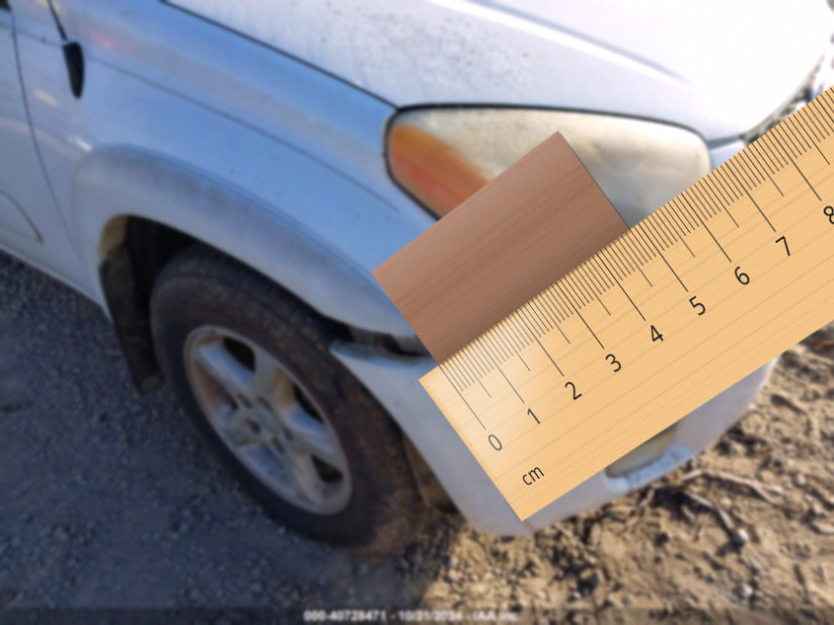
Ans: cm 4.8
